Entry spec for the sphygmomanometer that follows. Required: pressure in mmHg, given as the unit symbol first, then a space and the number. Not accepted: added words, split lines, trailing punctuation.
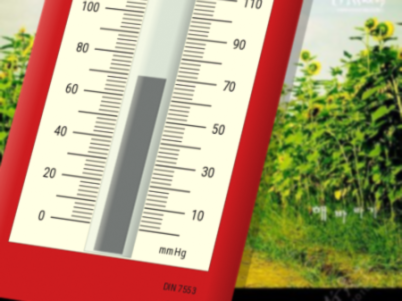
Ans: mmHg 70
